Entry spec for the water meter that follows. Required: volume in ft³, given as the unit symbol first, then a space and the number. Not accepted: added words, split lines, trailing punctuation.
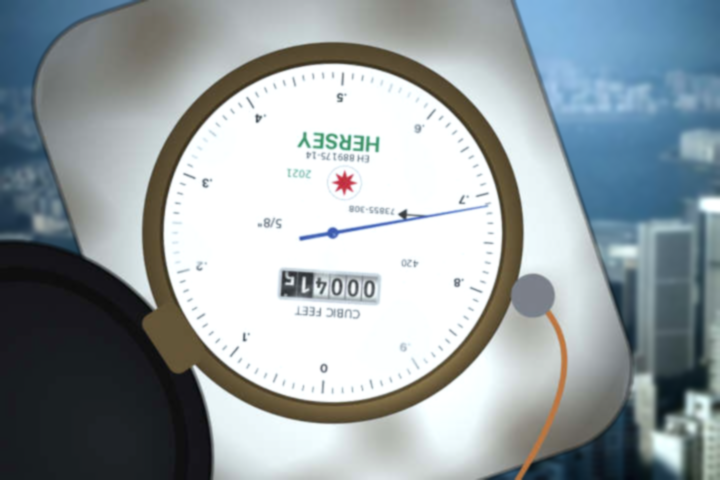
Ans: ft³ 414.71
